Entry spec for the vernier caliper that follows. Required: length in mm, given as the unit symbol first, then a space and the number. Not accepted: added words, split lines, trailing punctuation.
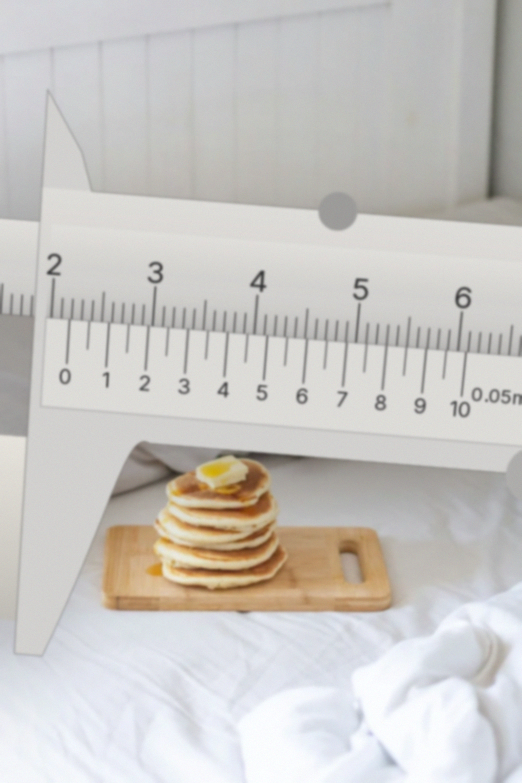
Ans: mm 21.8
